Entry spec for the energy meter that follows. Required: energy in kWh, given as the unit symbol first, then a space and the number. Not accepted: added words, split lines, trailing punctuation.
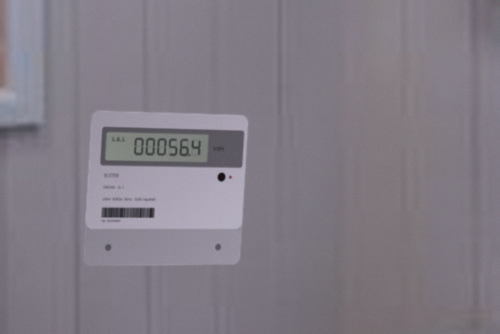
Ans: kWh 56.4
